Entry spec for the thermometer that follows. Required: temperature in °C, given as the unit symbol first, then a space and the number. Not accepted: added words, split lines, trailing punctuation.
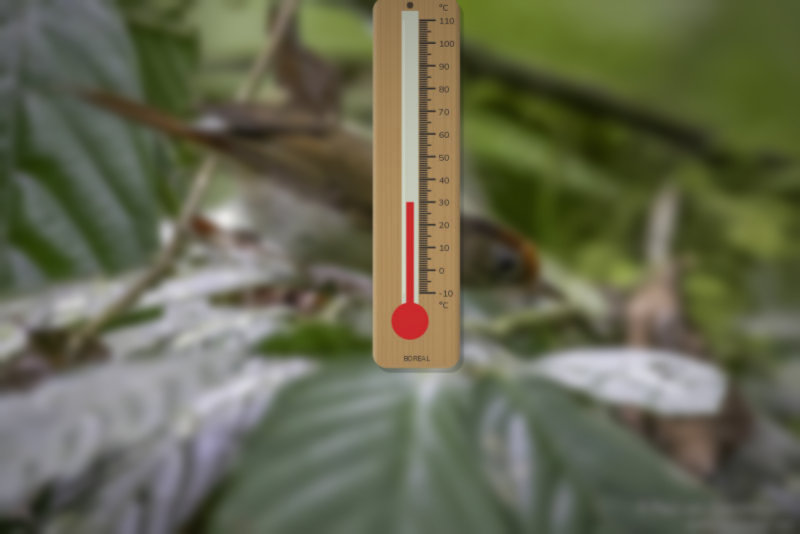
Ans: °C 30
